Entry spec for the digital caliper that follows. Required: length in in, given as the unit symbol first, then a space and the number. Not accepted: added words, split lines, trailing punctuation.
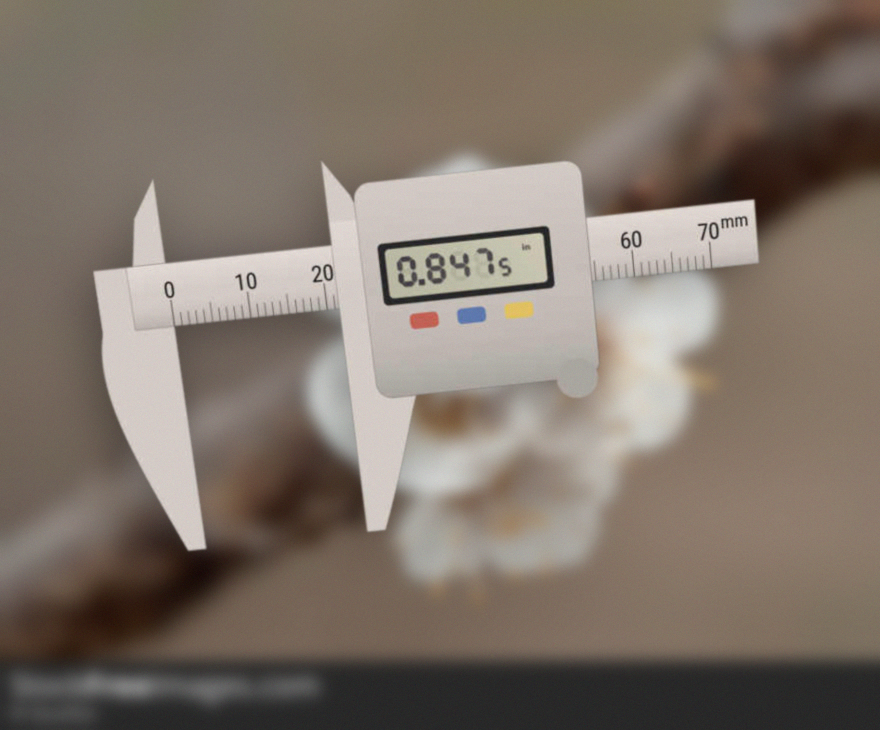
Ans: in 0.8475
